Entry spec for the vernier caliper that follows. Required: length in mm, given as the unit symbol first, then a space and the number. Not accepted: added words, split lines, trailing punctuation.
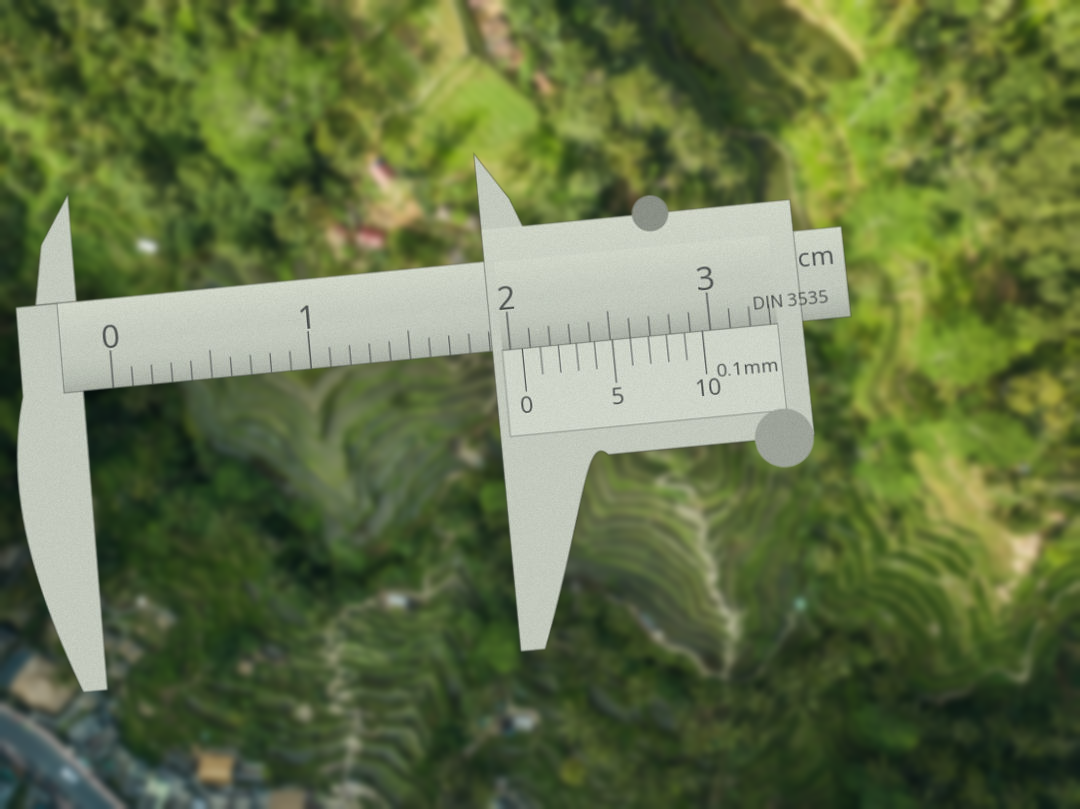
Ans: mm 20.6
